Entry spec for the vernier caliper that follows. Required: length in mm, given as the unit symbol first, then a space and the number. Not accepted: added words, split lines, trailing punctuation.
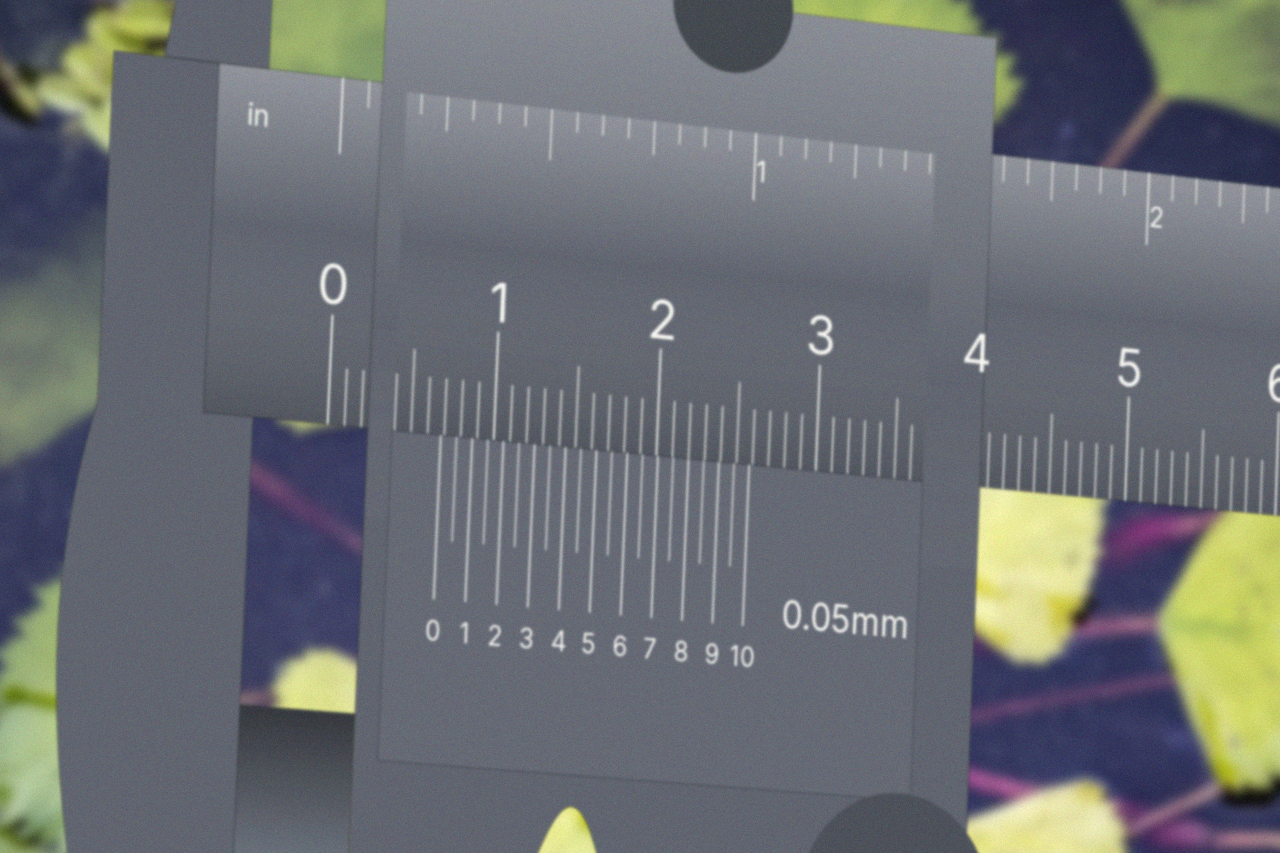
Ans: mm 6.8
